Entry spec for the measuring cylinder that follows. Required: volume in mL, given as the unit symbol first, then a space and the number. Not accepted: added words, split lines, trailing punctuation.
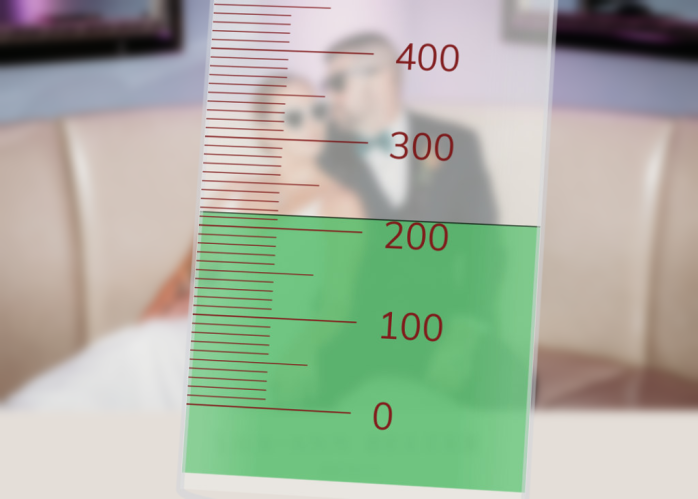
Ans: mL 215
